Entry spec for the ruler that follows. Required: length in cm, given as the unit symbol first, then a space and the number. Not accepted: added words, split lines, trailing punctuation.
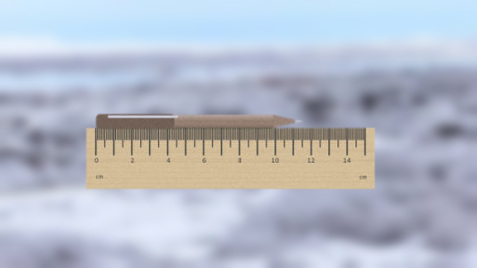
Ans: cm 11.5
